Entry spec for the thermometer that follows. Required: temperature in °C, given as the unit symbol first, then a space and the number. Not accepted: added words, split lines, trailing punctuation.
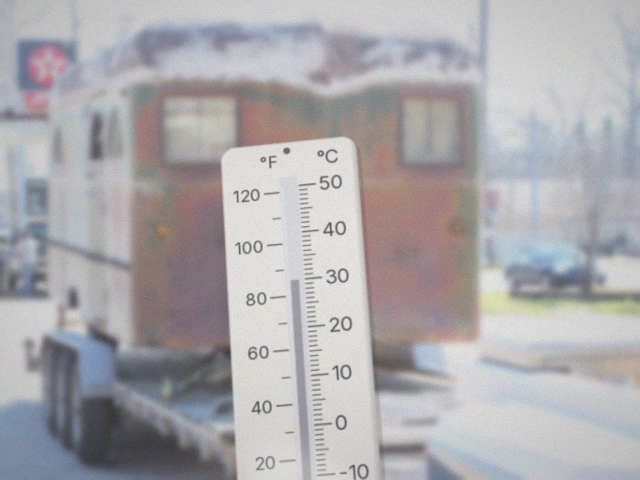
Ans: °C 30
